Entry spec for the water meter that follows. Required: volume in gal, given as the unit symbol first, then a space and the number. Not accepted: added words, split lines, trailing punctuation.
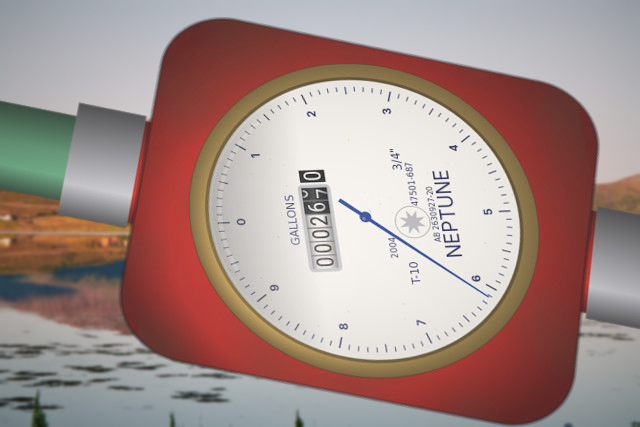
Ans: gal 2666.1
